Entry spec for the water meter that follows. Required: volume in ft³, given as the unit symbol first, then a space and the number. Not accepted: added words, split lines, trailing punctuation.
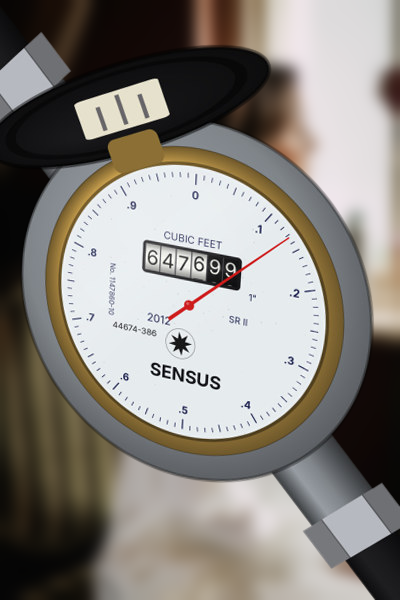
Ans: ft³ 647699.13
